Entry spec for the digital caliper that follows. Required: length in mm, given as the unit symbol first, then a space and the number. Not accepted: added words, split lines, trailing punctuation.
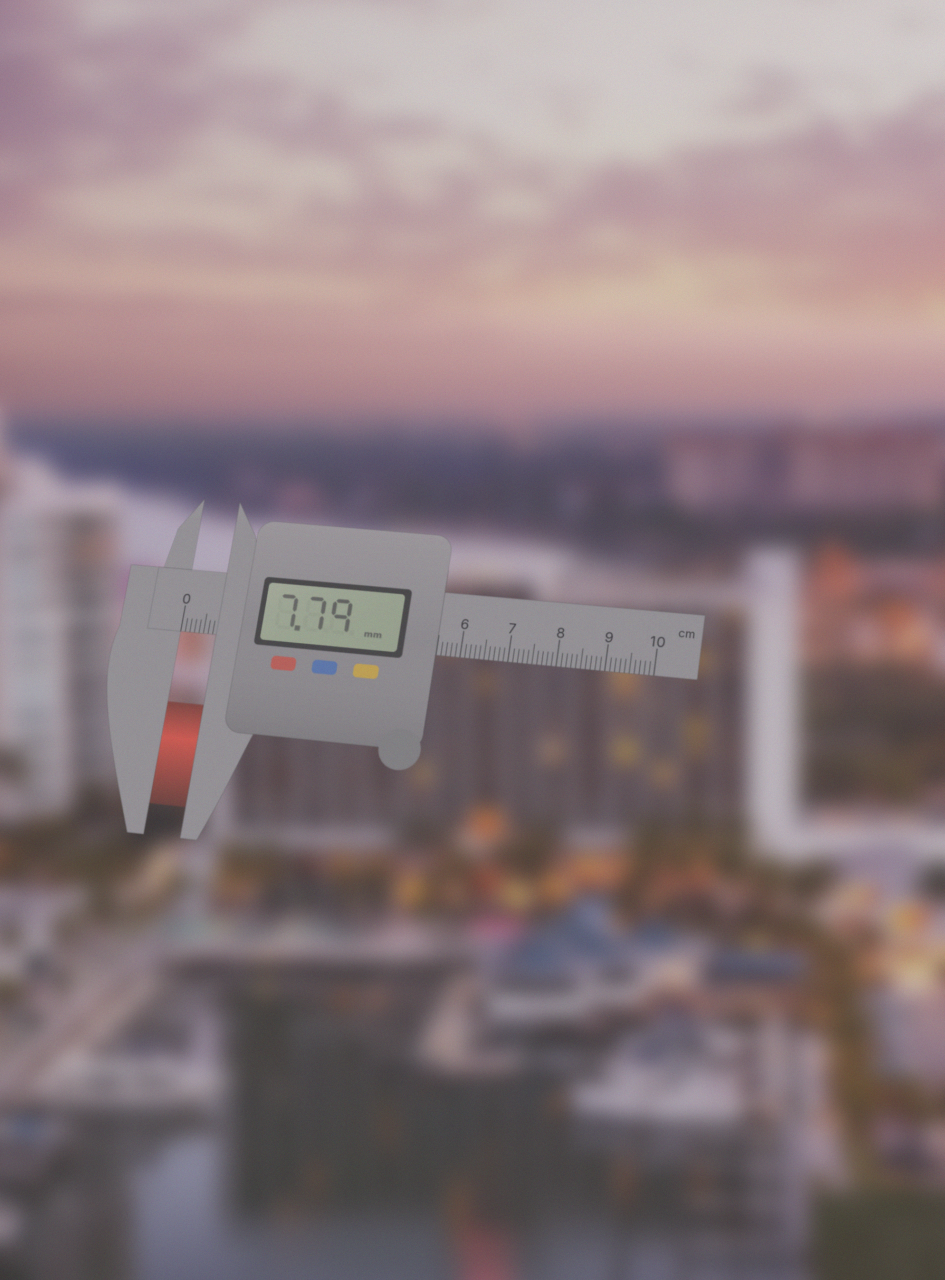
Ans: mm 7.79
